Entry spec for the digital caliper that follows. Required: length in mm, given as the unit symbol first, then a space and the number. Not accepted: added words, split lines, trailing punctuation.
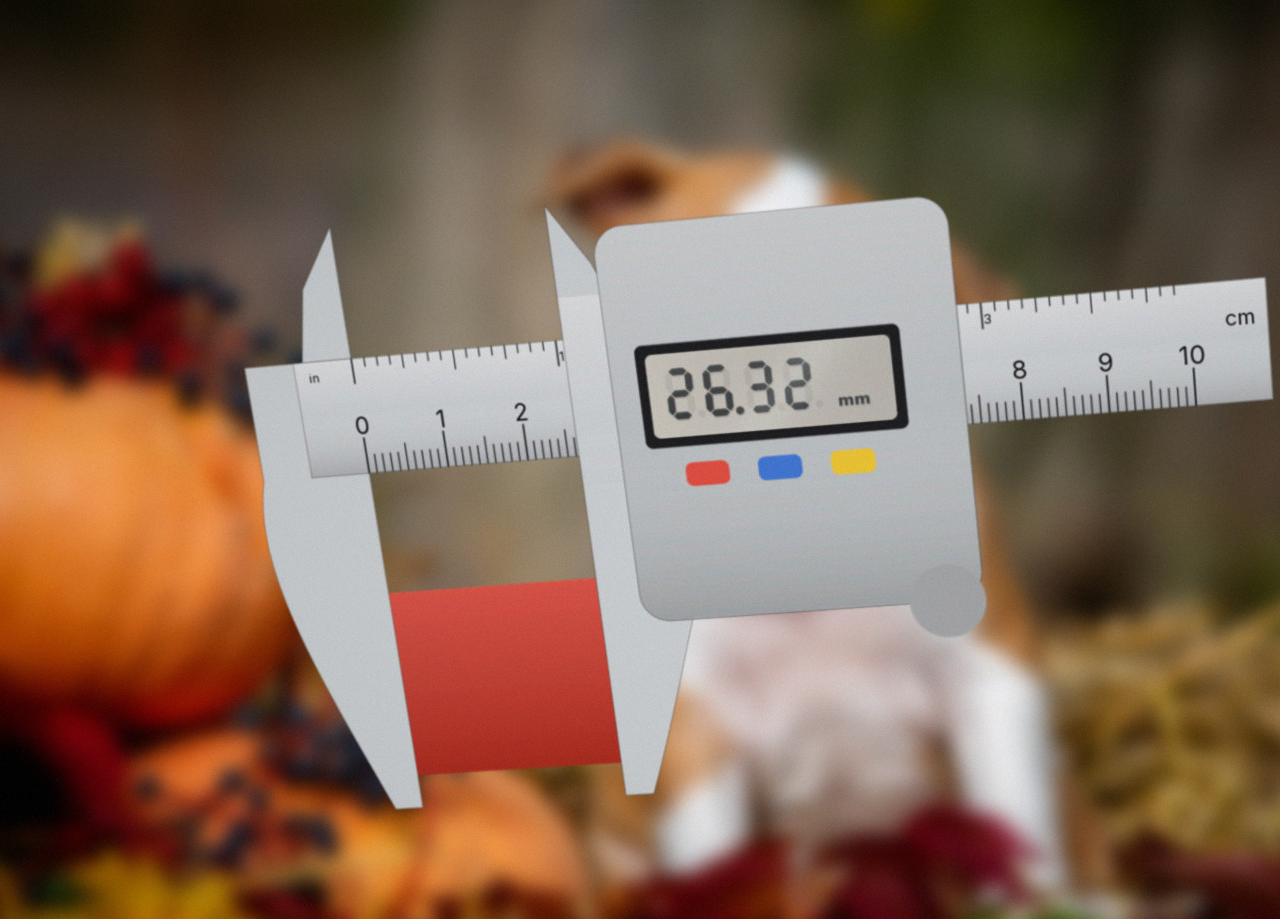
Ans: mm 26.32
